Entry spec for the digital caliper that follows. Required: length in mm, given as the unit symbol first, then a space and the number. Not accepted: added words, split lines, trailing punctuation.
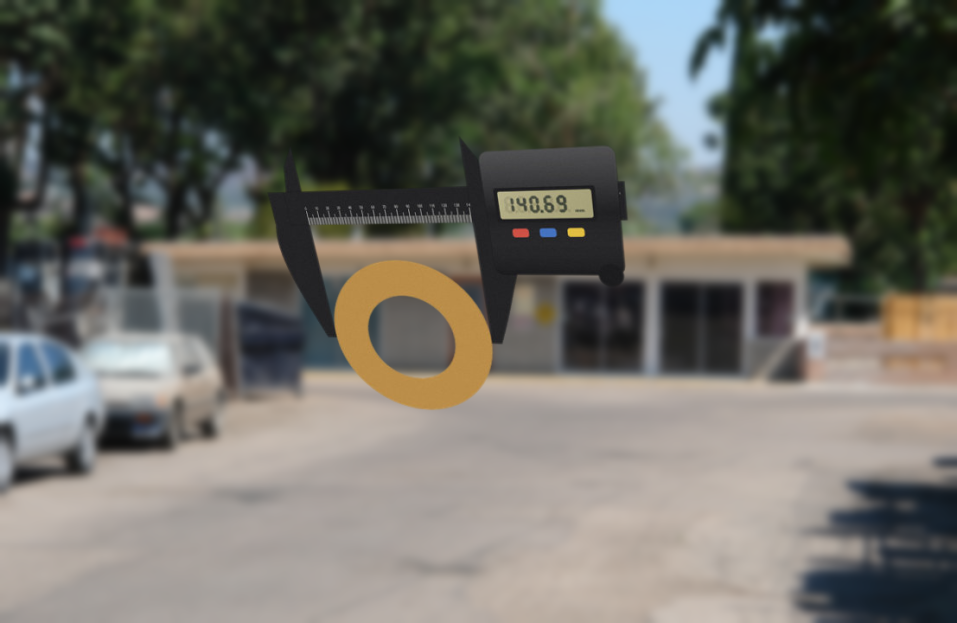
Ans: mm 140.69
